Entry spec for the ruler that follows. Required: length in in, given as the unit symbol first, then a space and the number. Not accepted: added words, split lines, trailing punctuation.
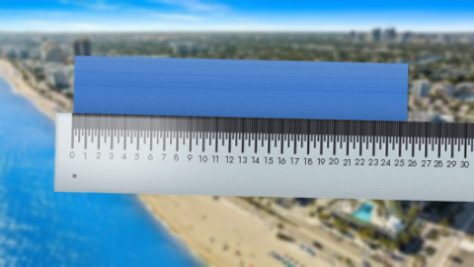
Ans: in 25.5
